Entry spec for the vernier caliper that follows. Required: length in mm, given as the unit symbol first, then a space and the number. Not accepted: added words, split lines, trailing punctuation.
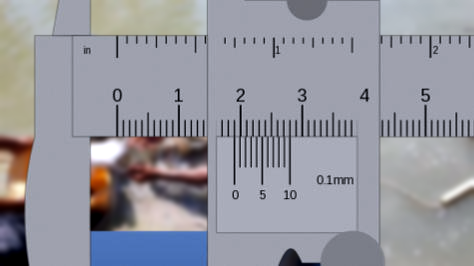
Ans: mm 19.0
